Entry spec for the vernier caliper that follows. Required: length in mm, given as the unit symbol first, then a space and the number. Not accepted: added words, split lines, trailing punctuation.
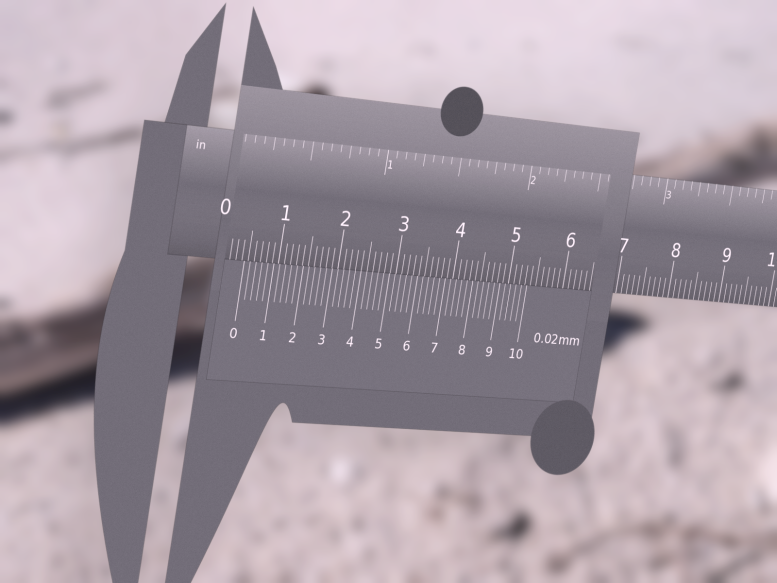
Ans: mm 4.4
